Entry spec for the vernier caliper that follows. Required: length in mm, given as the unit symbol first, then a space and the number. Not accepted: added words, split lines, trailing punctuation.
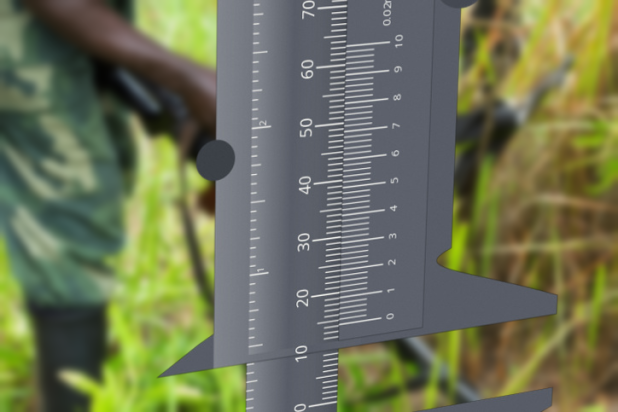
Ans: mm 14.2
